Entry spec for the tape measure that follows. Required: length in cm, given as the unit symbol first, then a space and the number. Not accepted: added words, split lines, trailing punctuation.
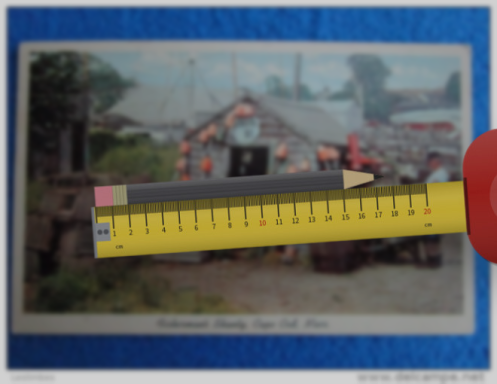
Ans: cm 17.5
